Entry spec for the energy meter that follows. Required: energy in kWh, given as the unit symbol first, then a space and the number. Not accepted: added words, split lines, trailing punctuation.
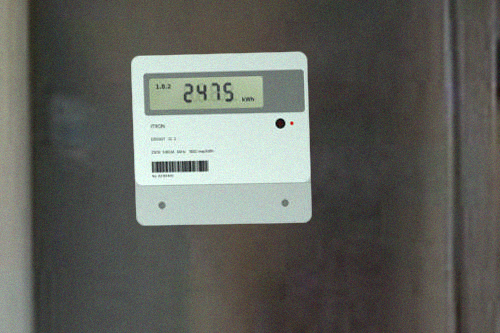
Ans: kWh 2475
